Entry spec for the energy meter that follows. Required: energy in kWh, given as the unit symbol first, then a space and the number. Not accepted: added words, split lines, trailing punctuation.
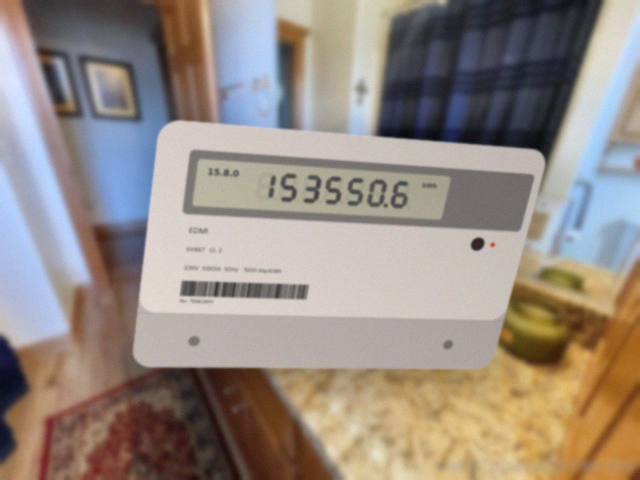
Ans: kWh 153550.6
